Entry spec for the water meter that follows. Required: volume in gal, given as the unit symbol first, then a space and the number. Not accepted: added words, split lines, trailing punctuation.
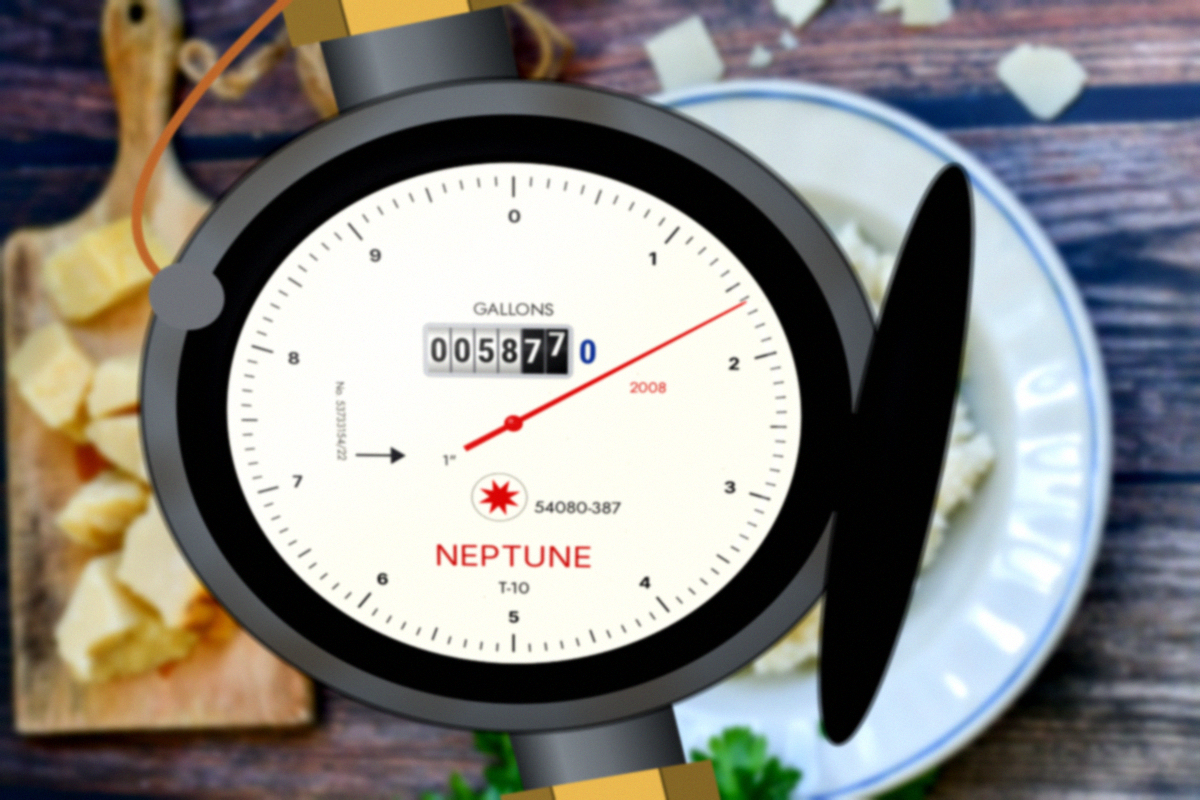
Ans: gal 58771.6
